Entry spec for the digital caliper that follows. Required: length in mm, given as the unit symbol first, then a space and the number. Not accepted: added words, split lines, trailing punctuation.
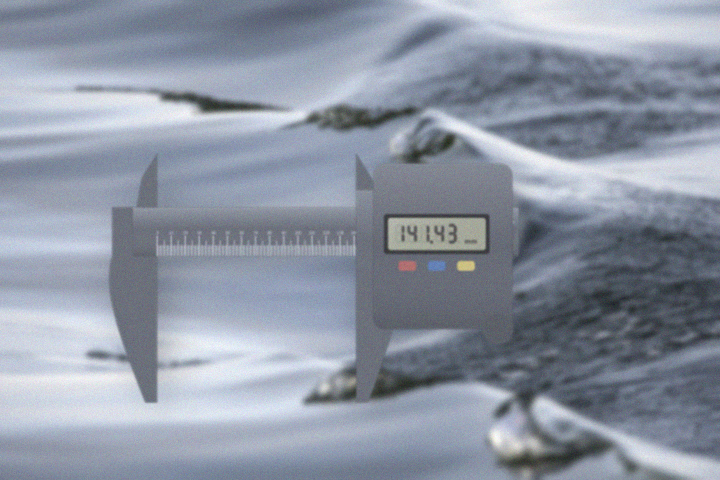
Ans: mm 141.43
